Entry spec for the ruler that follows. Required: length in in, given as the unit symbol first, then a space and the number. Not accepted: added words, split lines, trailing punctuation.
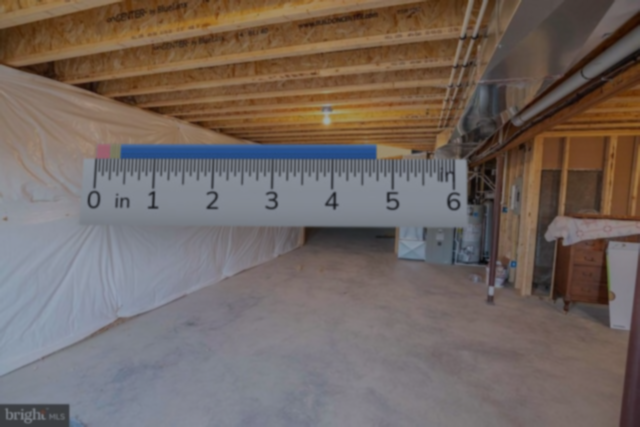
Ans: in 5.5
